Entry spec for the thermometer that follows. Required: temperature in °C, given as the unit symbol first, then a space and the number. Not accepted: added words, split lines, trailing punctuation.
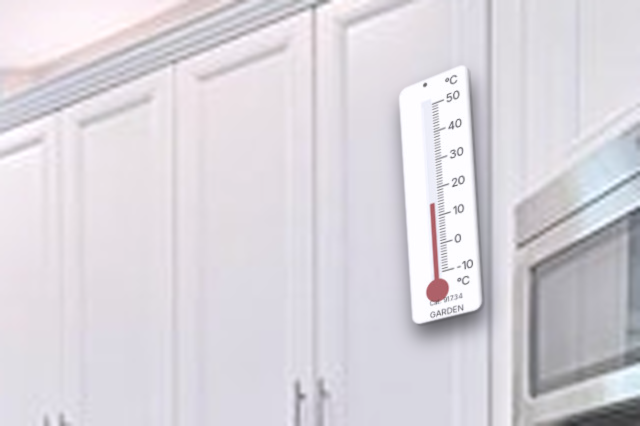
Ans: °C 15
